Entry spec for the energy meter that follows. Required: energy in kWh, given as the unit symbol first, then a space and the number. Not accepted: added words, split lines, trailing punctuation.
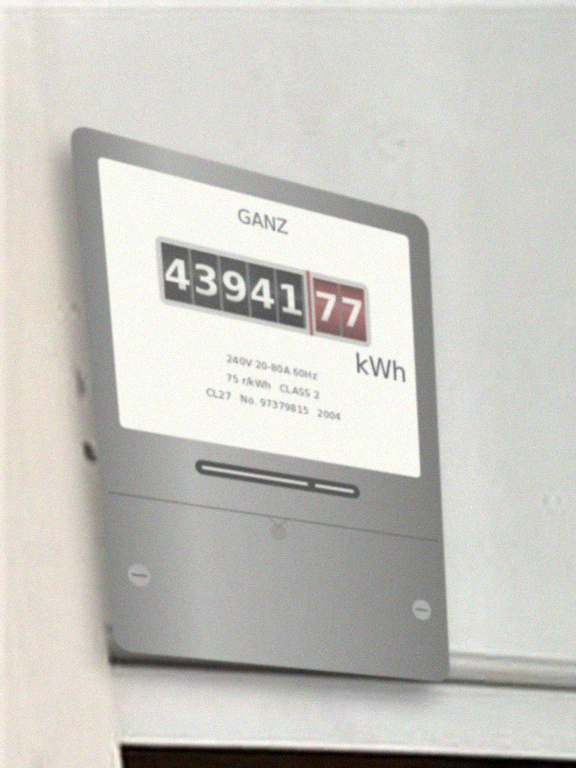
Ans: kWh 43941.77
